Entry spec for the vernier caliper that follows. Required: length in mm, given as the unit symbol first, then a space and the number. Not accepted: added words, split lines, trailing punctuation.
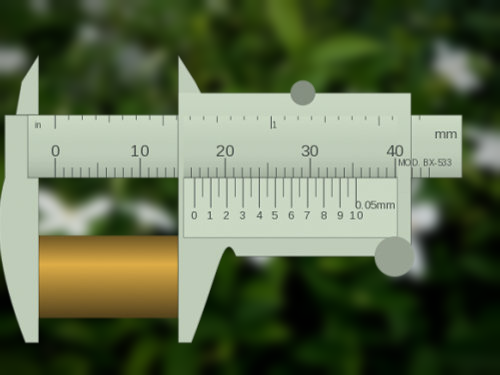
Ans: mm 16.4
